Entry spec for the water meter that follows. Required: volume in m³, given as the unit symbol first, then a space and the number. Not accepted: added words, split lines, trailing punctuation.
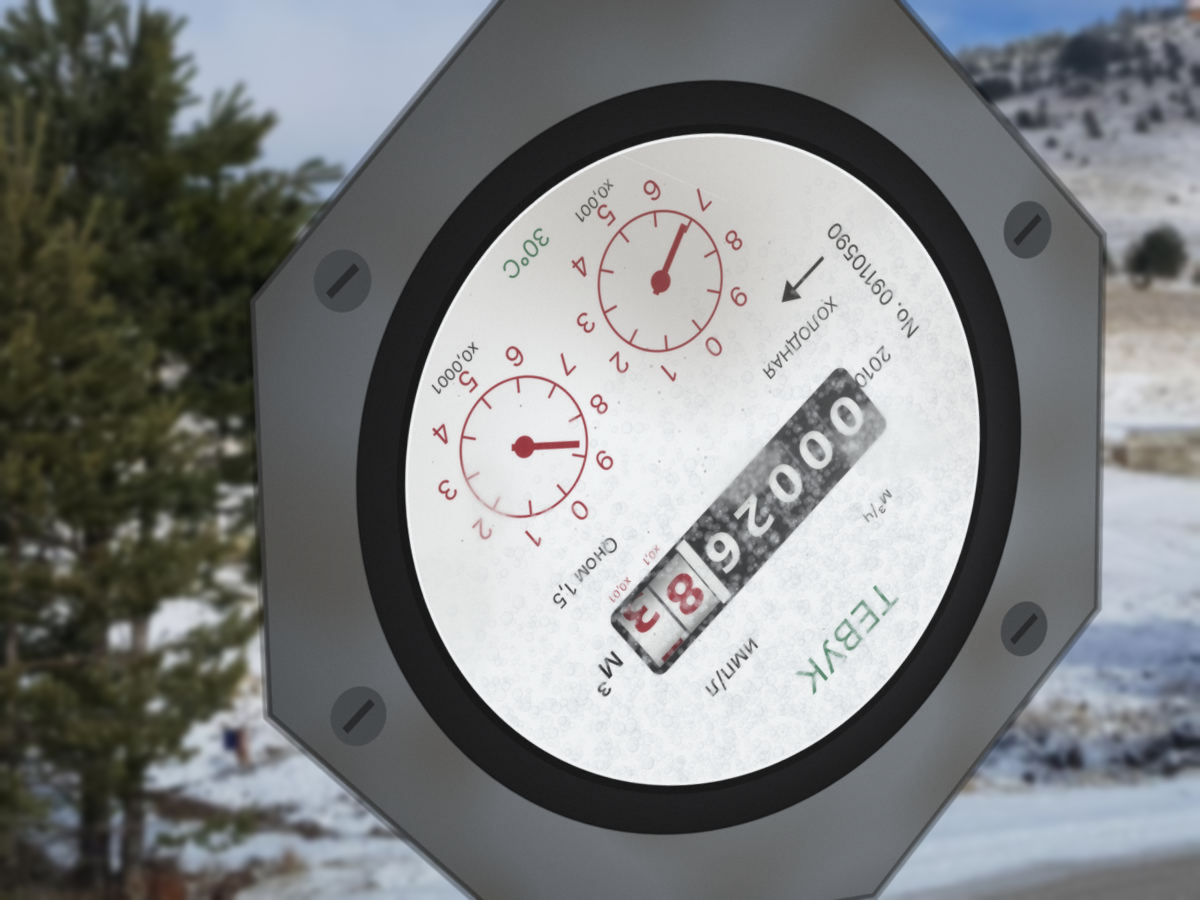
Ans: m³ 26.8268
